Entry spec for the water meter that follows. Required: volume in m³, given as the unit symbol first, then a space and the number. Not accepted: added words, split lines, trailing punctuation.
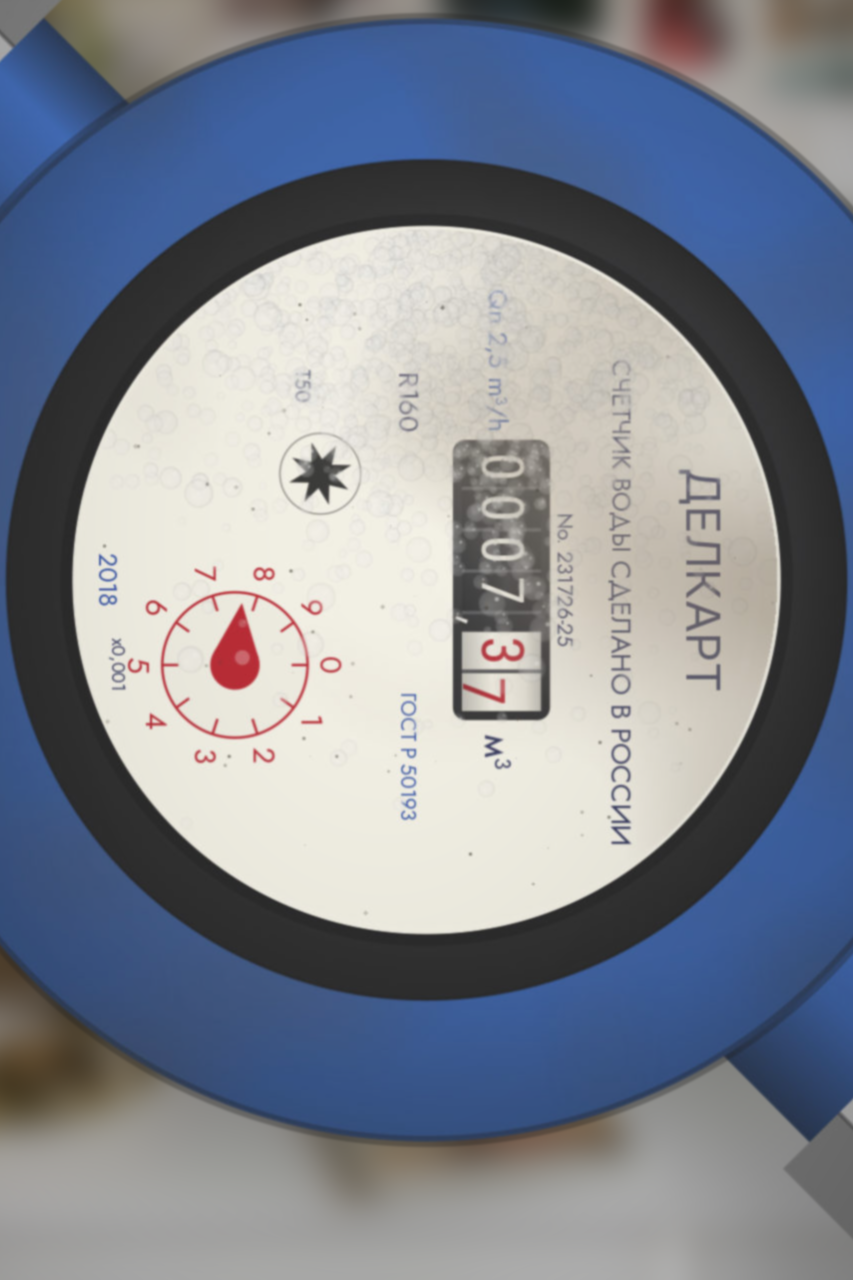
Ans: m³ 7.367
